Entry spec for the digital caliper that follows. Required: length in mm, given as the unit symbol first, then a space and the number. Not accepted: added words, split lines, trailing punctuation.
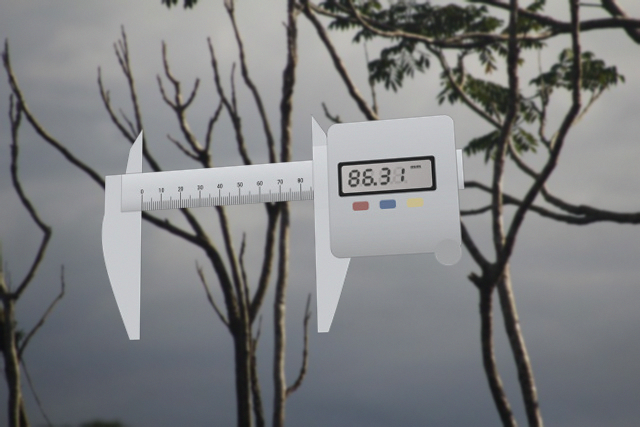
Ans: mm 86.31
